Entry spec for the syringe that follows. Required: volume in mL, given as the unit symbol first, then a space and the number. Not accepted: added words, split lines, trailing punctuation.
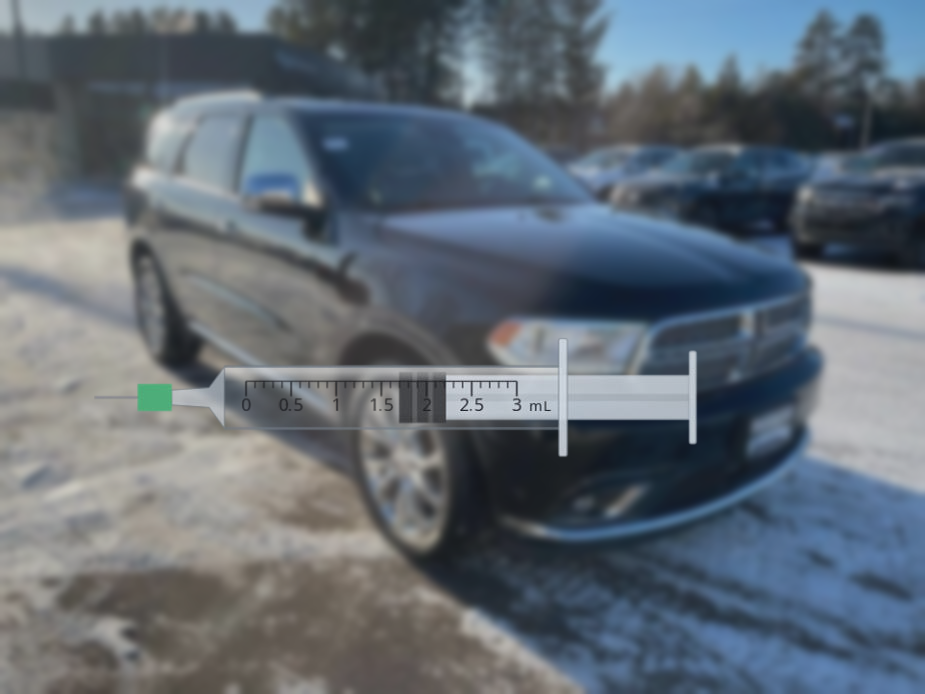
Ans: mL 1.7
